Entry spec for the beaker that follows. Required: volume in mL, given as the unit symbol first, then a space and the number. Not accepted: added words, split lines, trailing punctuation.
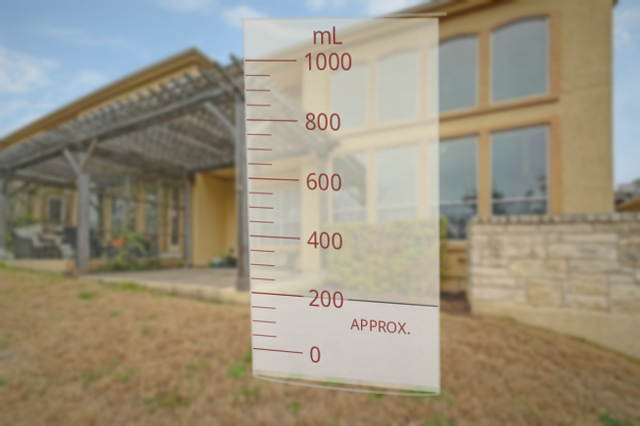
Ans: mL 200
